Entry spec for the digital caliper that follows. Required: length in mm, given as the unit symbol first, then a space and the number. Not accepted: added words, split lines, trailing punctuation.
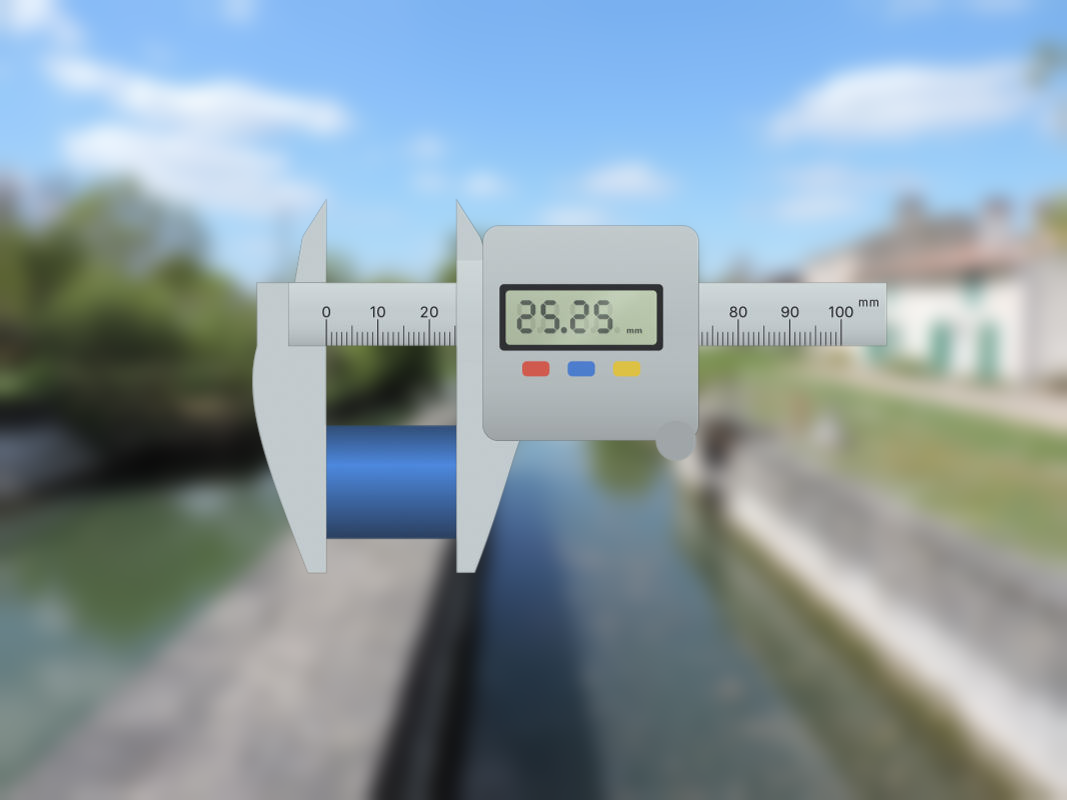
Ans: mm 25.25
